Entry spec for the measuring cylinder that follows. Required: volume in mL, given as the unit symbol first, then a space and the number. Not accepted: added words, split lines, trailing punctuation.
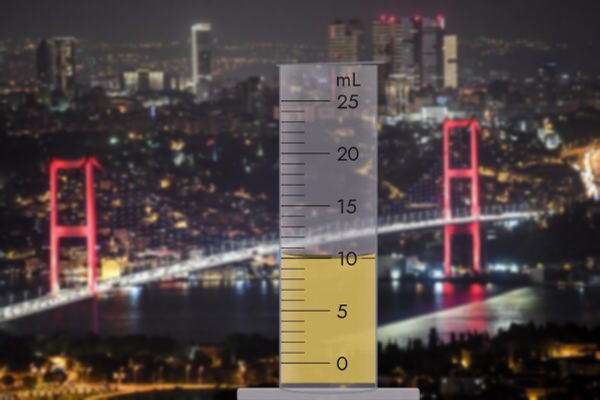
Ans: mL 10
